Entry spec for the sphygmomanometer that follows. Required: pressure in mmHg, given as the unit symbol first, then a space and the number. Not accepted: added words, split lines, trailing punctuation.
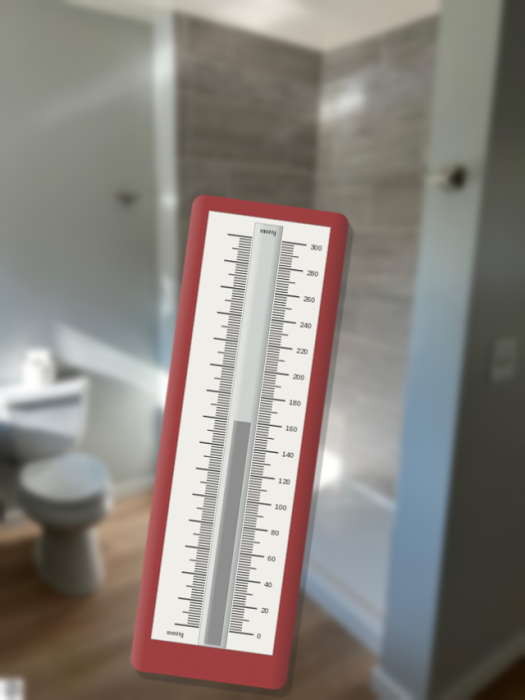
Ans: mmHg 160
